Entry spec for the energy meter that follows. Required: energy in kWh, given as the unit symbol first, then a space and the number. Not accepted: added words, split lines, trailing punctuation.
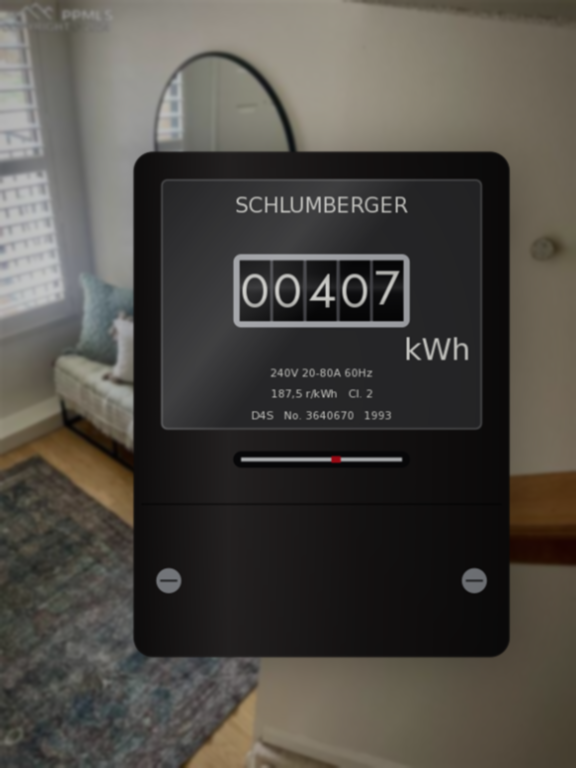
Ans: kWh 407
